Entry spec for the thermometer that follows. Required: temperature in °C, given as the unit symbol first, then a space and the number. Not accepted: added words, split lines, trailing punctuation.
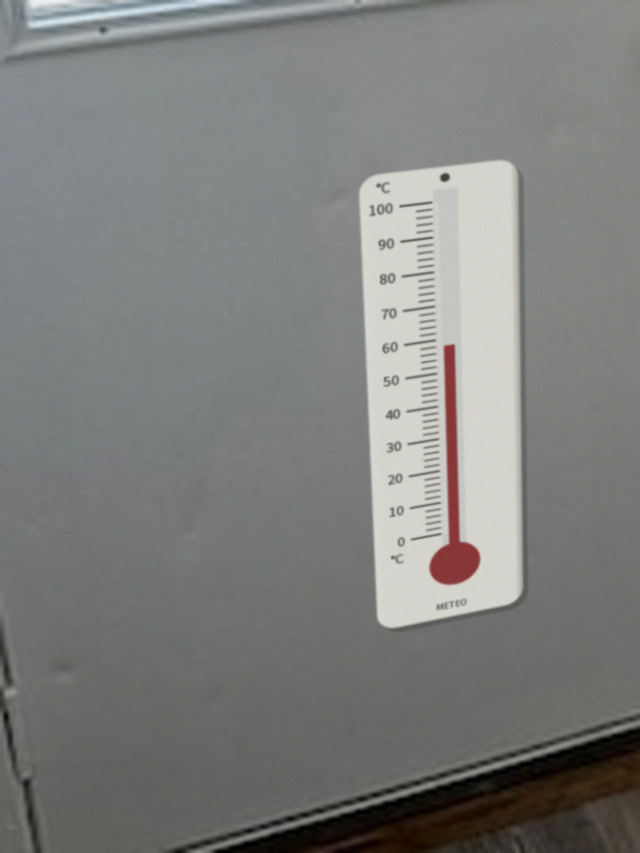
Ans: °C 58
